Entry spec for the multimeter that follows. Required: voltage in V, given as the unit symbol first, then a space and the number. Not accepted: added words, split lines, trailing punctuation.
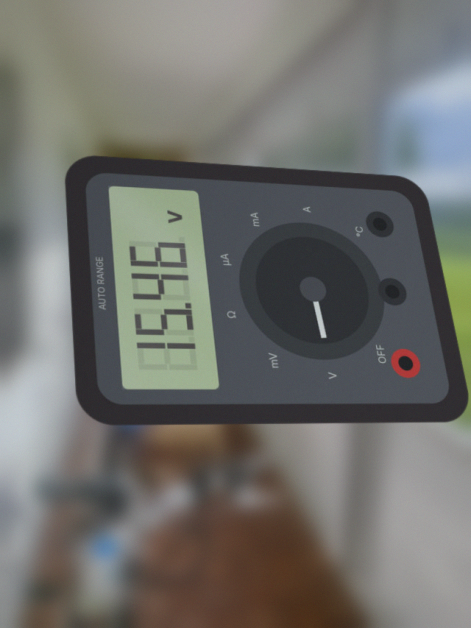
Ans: V 15.46
